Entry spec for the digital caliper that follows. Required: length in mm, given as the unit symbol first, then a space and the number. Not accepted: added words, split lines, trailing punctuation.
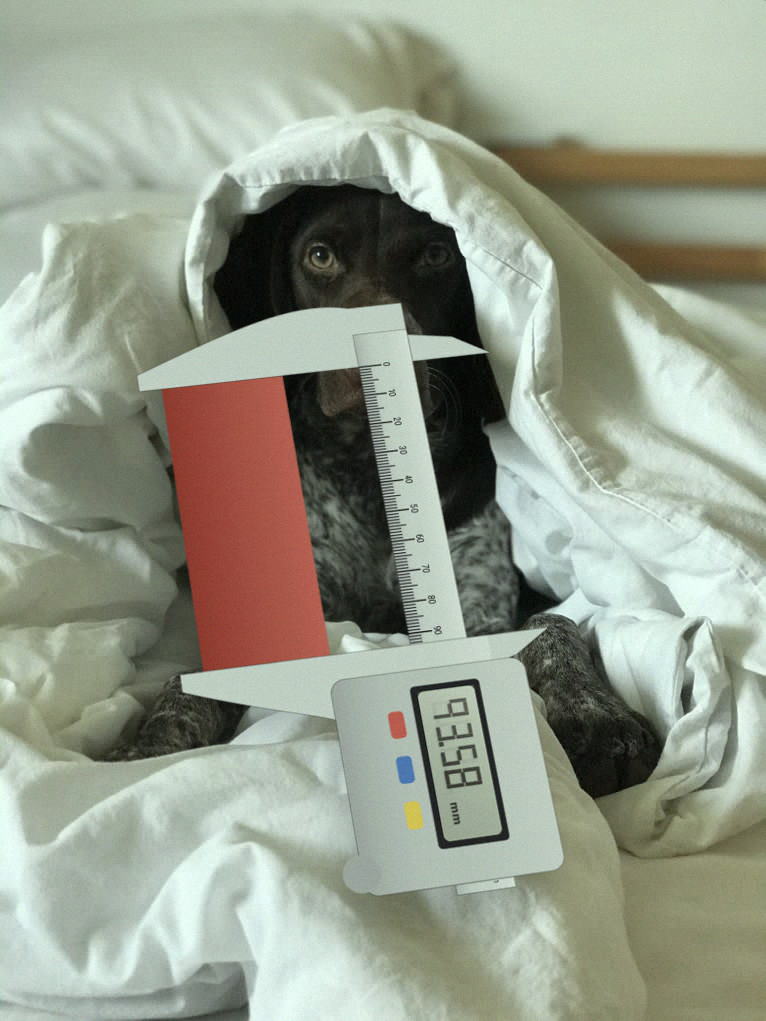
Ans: mm 93.58
